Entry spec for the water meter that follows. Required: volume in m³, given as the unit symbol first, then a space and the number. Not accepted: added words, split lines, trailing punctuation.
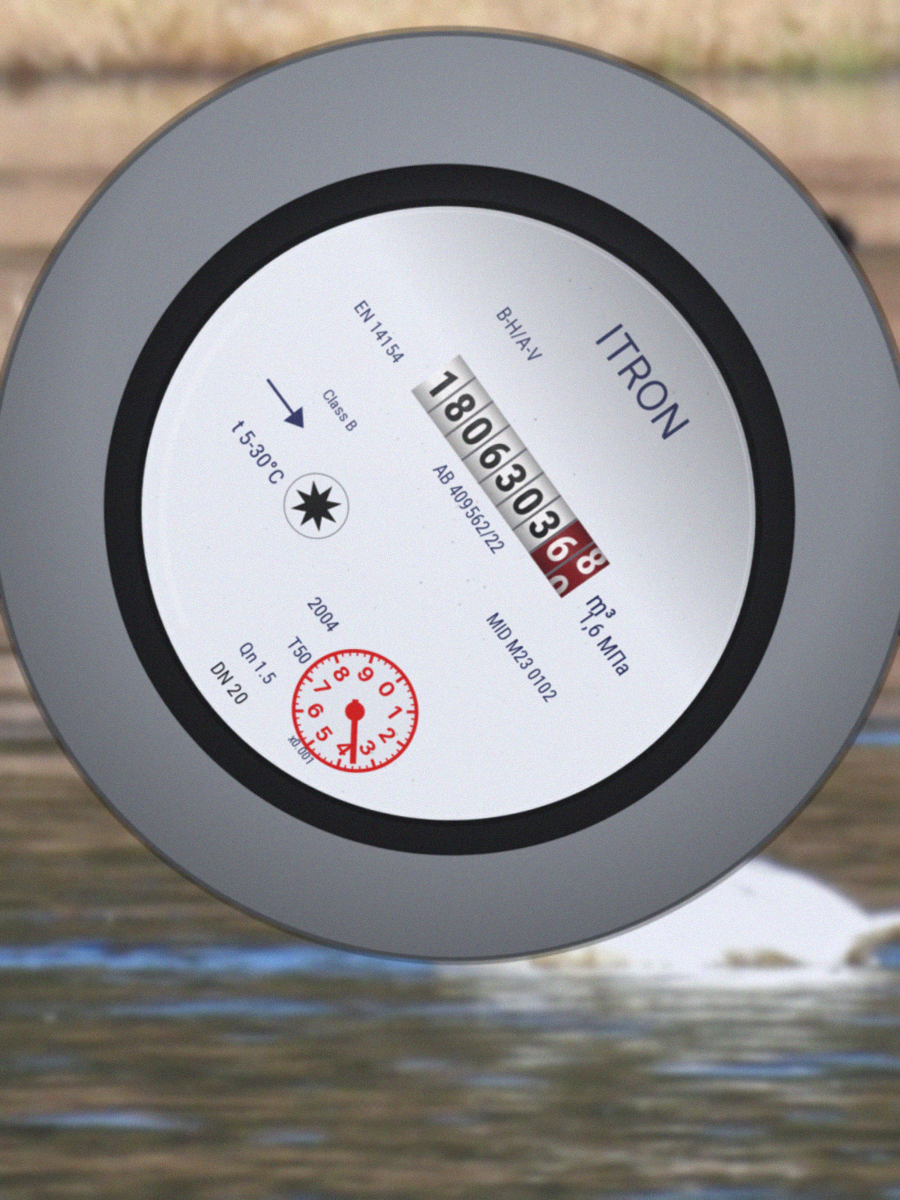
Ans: m³ 1806303.683
